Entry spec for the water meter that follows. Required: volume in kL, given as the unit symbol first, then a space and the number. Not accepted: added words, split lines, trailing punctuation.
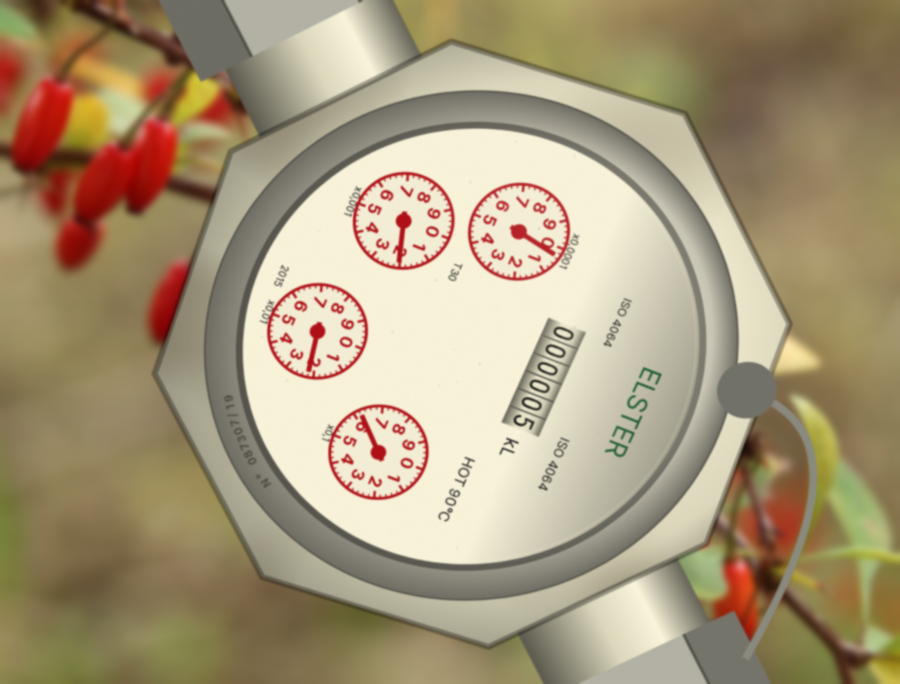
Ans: kL 5.6220
